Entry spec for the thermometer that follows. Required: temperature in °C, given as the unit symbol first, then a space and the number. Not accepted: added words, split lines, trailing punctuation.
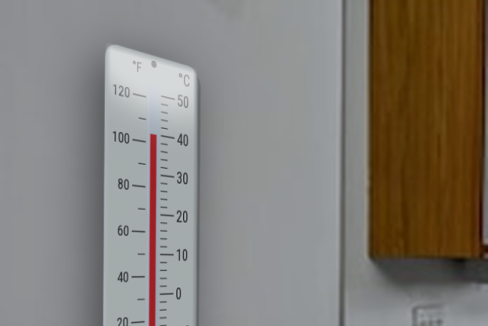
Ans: °C 40
